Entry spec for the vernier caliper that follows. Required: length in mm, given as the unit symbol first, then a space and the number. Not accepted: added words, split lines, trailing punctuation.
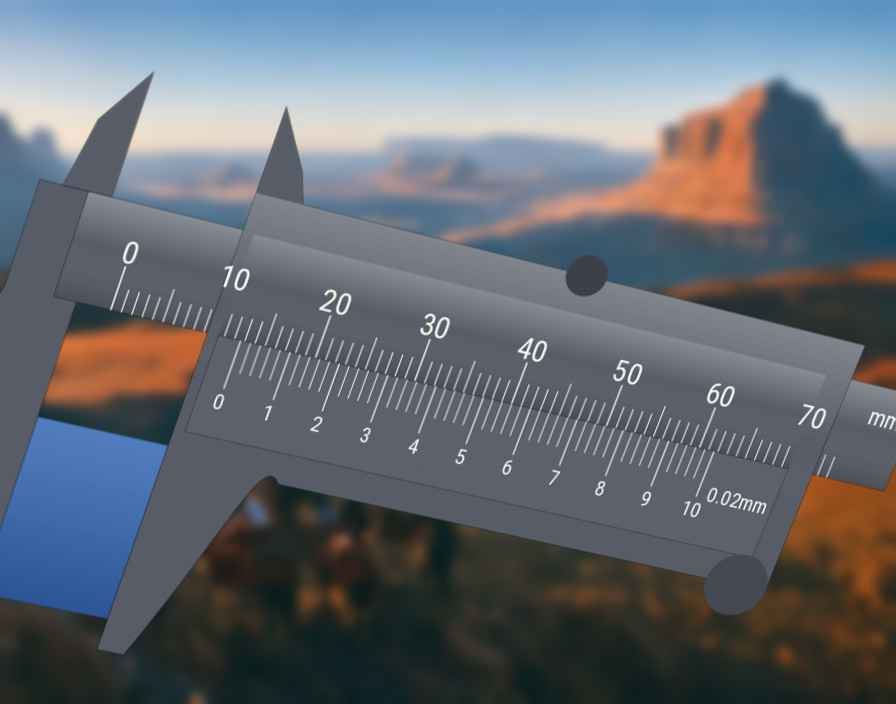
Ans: mm 12.6
